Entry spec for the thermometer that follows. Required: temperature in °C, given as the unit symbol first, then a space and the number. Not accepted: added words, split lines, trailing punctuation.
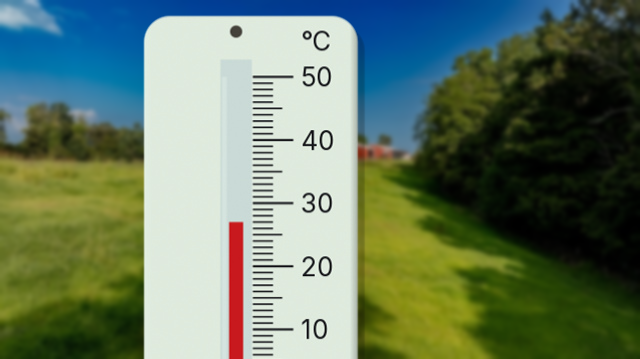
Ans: °C 27
